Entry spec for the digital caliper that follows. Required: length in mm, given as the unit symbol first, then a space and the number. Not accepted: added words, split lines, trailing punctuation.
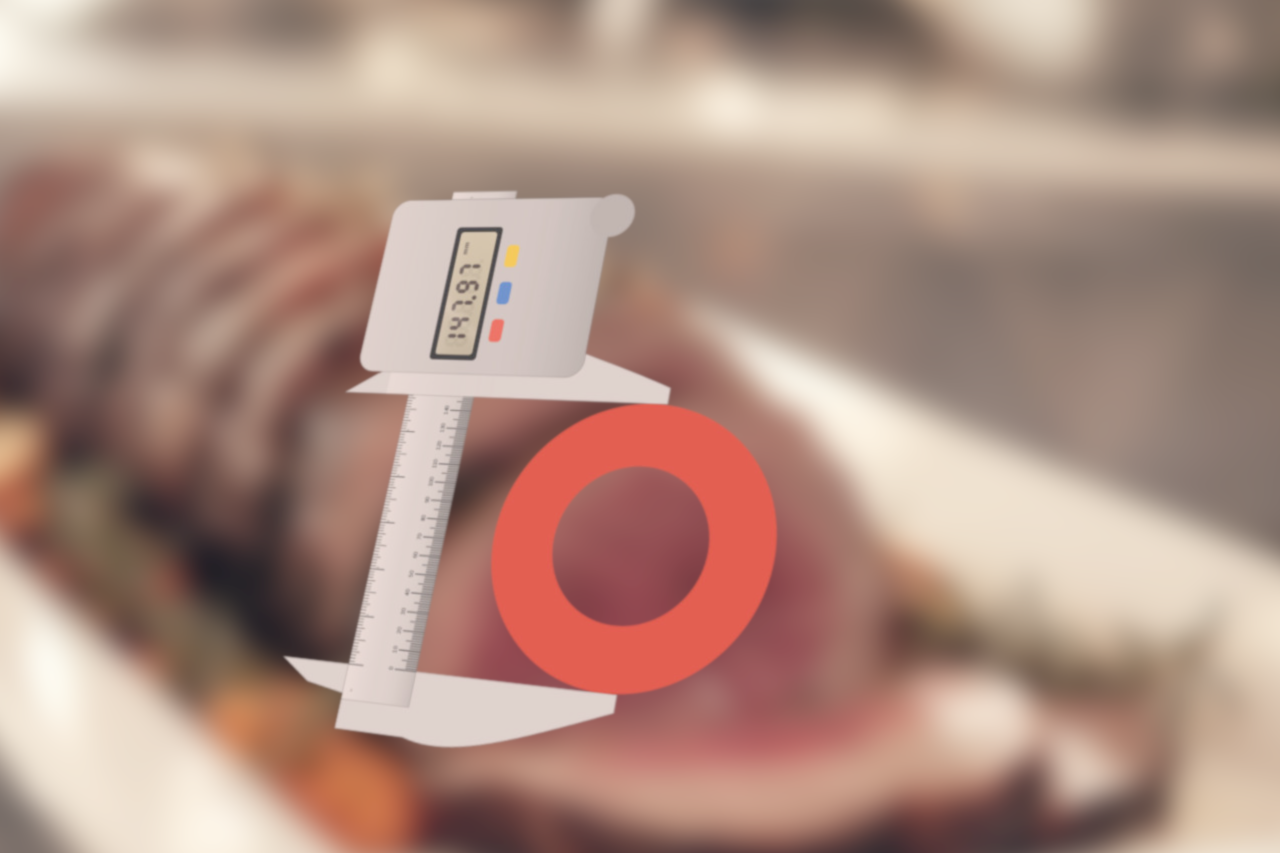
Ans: mm 147.97
